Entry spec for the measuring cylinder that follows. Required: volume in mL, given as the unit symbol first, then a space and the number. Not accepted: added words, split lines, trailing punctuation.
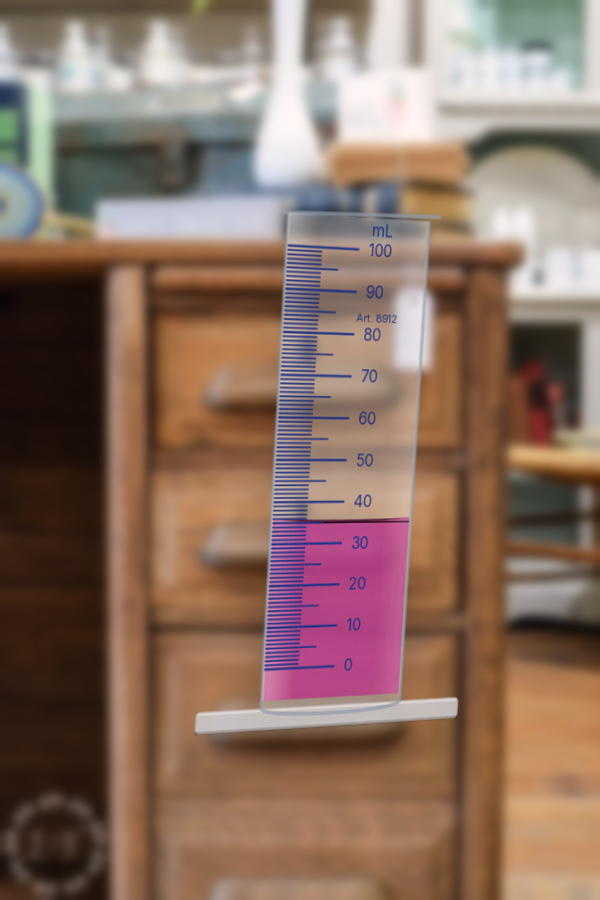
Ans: mL 35
